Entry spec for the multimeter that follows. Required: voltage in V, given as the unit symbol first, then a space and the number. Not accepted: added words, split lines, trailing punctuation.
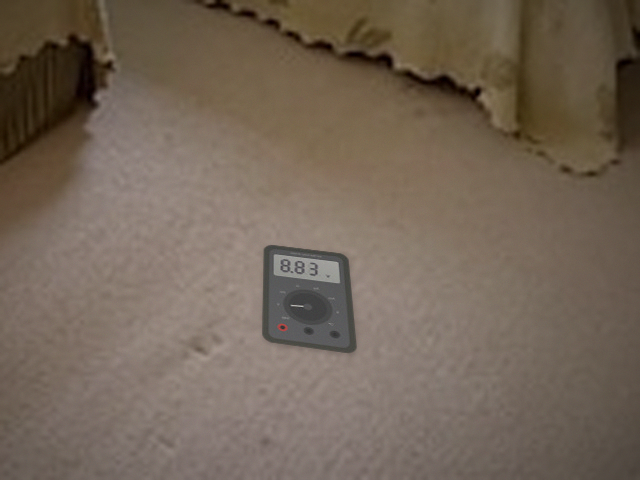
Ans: V 8.83
